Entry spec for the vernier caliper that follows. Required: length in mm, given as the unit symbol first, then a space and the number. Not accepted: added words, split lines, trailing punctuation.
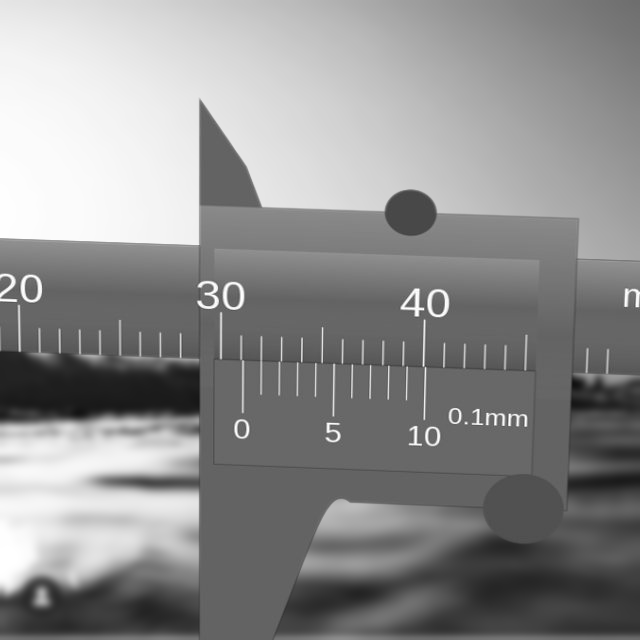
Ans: mm 31.1
